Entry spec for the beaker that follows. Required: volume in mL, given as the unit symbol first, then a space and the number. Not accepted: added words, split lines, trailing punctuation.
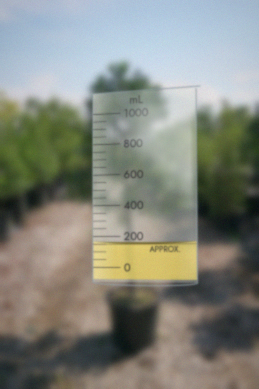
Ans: mL 150
